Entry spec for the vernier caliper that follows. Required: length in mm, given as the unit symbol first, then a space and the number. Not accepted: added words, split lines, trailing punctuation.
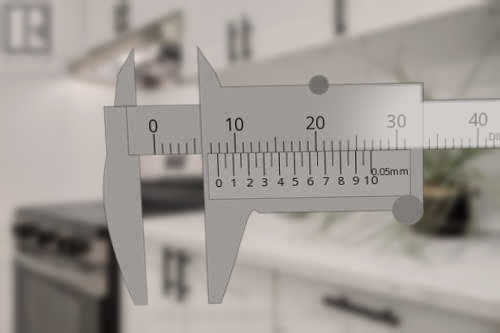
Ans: mm 7.8
